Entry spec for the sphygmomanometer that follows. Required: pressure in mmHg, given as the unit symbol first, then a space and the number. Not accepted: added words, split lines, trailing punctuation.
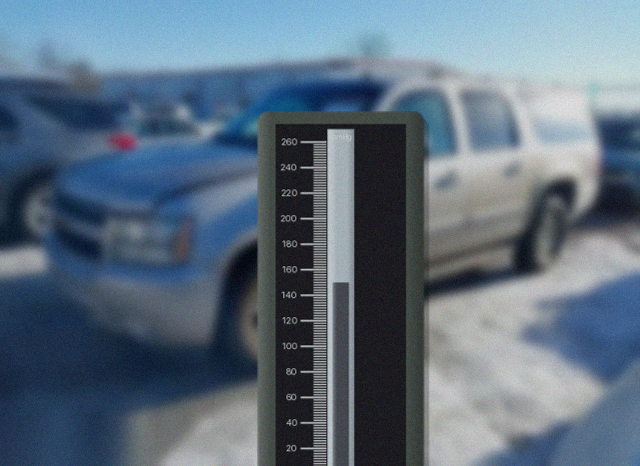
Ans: mmHg 150
